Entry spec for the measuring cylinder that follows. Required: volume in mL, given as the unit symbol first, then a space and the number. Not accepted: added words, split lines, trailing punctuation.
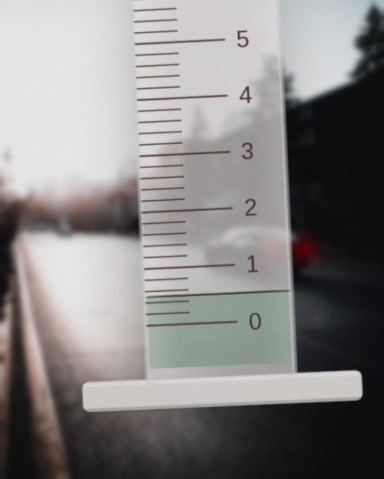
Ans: mL 0.5
